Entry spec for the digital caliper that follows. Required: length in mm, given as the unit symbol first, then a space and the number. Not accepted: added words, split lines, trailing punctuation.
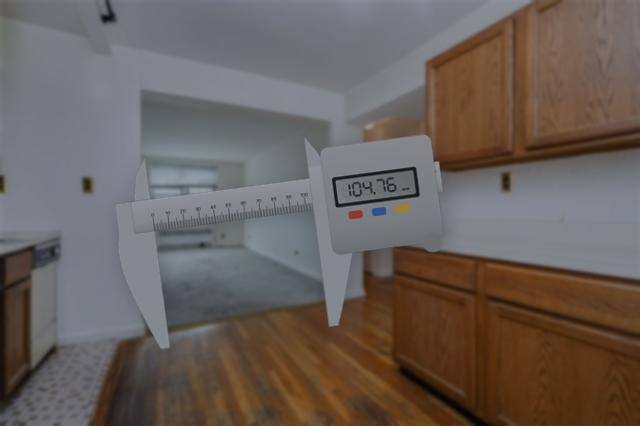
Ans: mm 104.76
